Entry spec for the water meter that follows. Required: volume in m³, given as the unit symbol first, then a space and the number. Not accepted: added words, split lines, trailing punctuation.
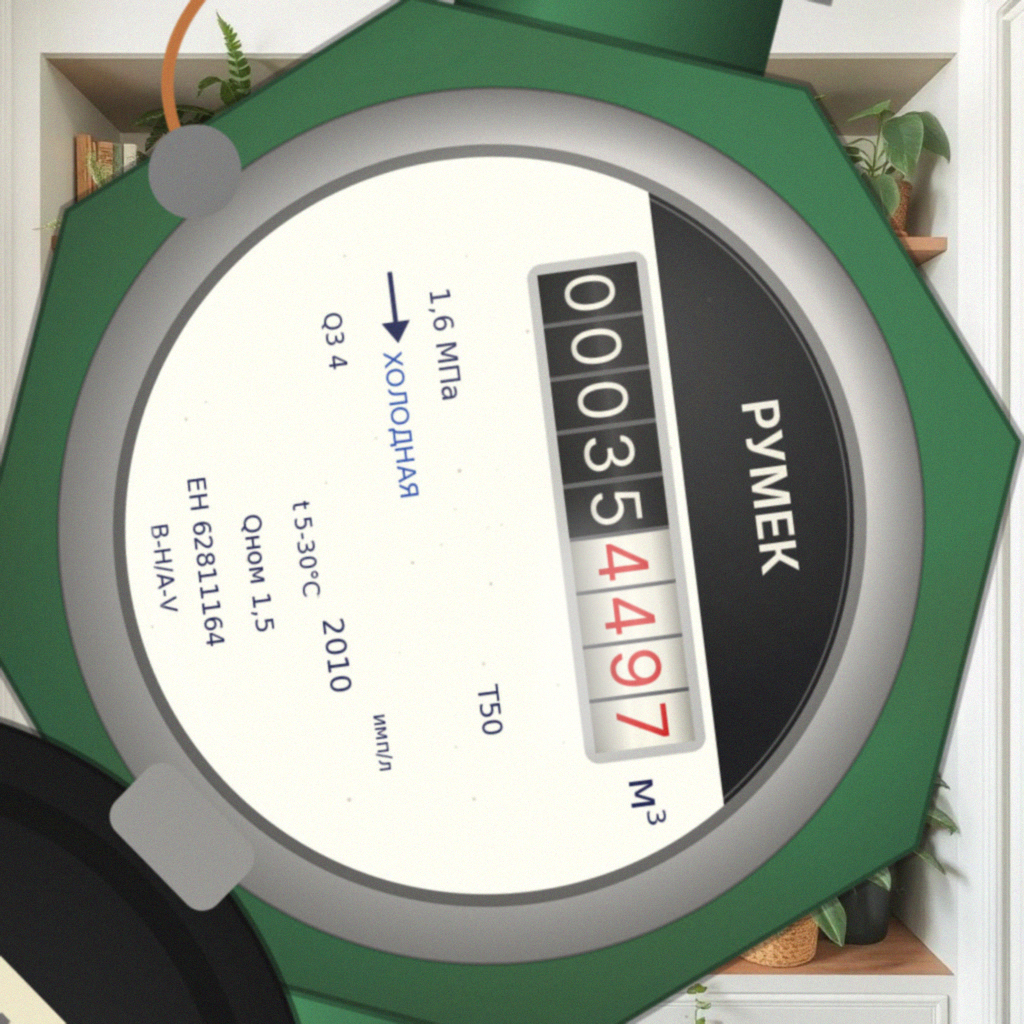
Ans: m³ 35.4497
